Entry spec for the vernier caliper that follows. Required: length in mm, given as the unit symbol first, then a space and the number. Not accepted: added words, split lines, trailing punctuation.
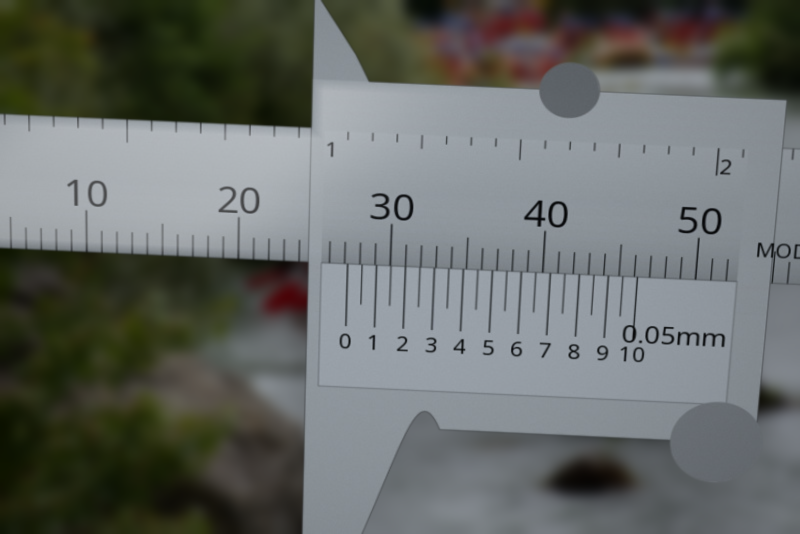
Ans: mm 27.2
